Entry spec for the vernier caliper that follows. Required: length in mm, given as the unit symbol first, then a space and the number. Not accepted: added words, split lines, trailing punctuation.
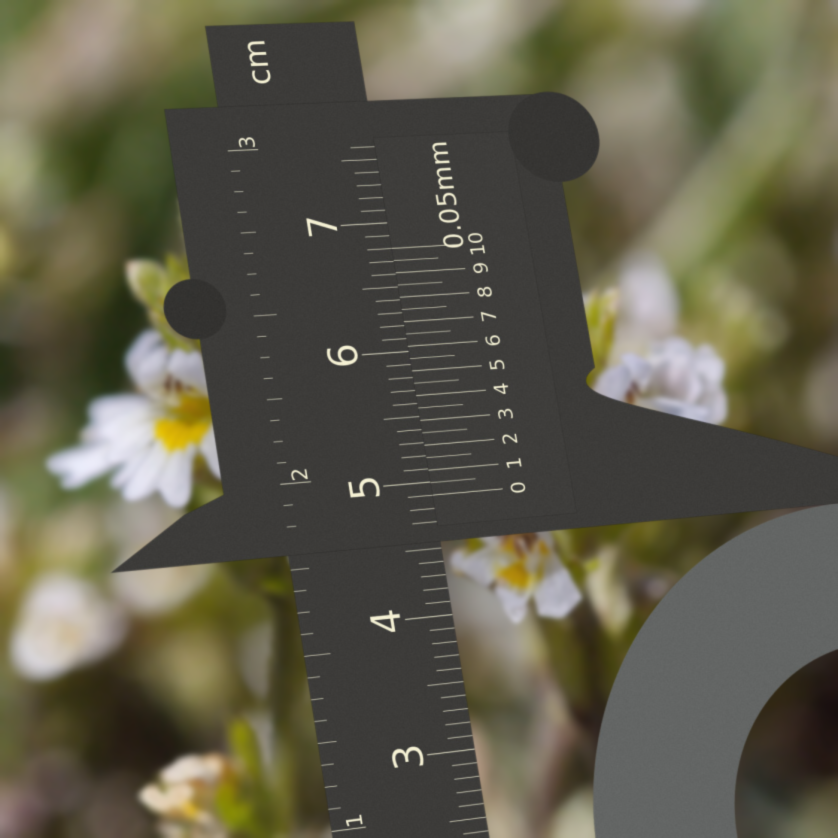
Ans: mm 49.0
